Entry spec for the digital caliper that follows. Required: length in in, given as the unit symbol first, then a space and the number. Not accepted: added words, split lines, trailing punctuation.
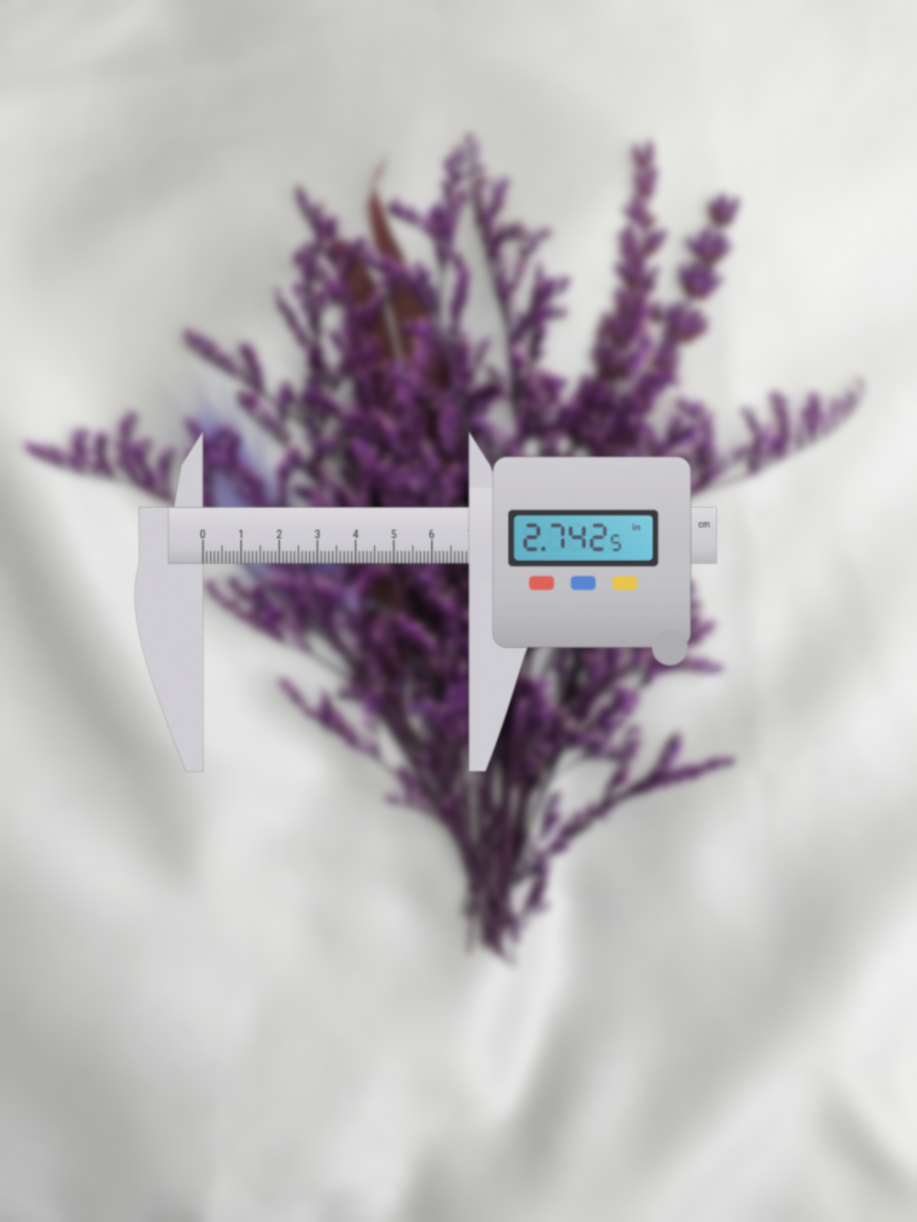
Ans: in 2.7425
